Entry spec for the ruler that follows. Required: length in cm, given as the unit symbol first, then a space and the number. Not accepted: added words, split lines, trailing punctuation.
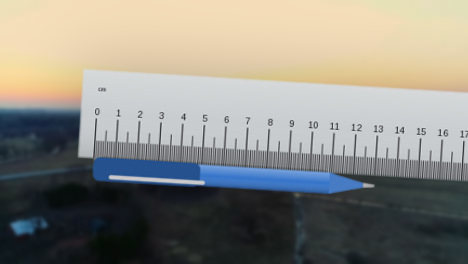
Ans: cm 13
